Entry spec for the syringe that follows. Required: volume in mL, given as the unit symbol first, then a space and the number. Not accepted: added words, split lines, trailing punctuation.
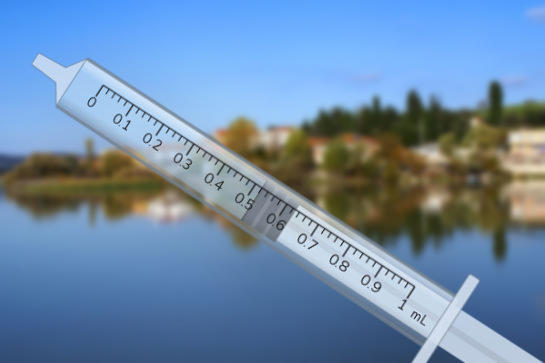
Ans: mL 0.52
